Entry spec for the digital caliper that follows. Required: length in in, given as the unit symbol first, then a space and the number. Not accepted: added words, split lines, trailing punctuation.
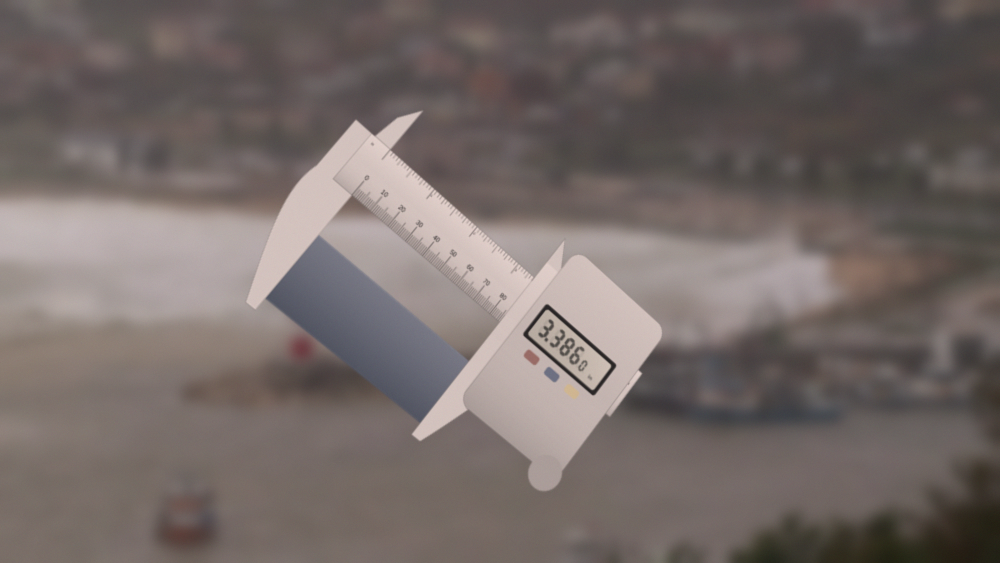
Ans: in 3.3860
